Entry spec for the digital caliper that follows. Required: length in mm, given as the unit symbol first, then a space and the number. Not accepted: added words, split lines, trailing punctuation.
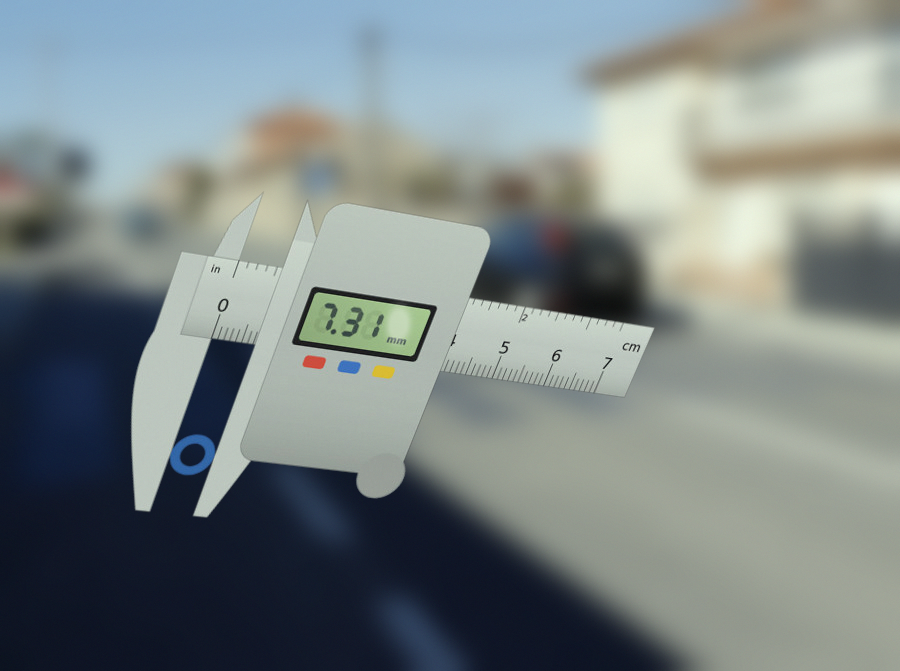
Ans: mm 7.31
